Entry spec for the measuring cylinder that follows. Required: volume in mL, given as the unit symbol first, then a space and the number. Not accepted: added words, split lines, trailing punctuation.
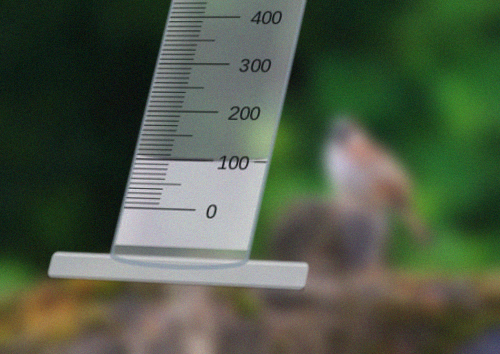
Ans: mL 100
